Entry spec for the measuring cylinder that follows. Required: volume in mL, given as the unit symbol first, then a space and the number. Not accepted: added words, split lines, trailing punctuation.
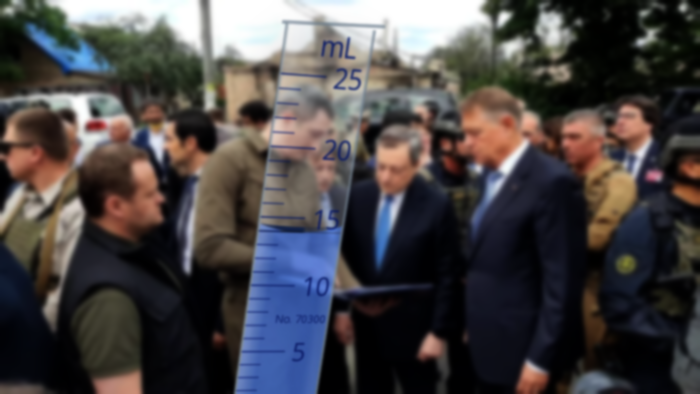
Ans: mL 14
